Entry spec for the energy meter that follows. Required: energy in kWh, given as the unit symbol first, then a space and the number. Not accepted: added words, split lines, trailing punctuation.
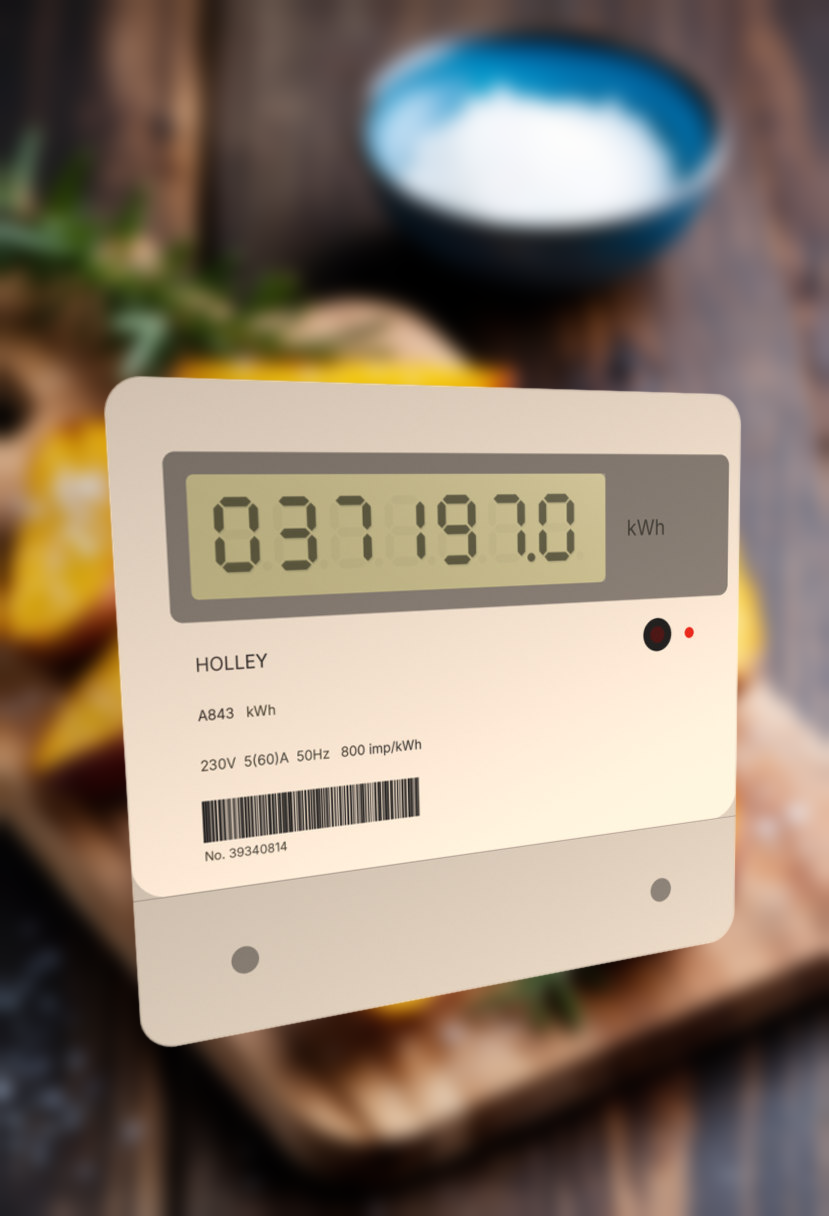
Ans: kWh 37197.0
